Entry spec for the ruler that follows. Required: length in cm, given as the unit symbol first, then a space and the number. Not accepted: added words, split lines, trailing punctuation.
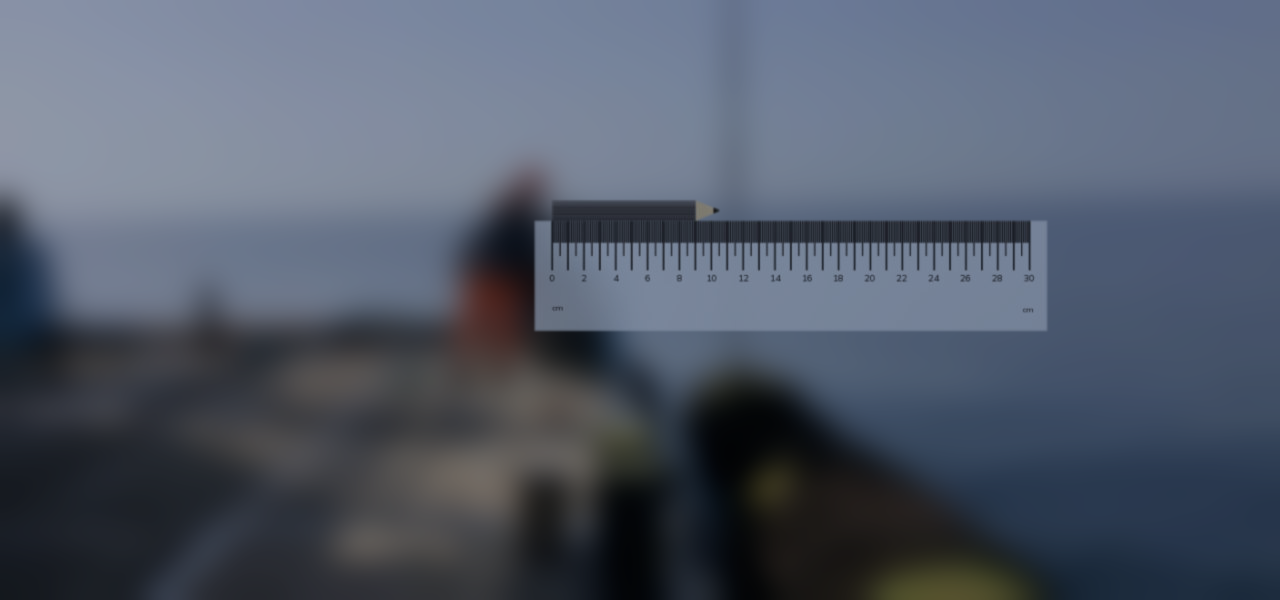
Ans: cm 10.5
